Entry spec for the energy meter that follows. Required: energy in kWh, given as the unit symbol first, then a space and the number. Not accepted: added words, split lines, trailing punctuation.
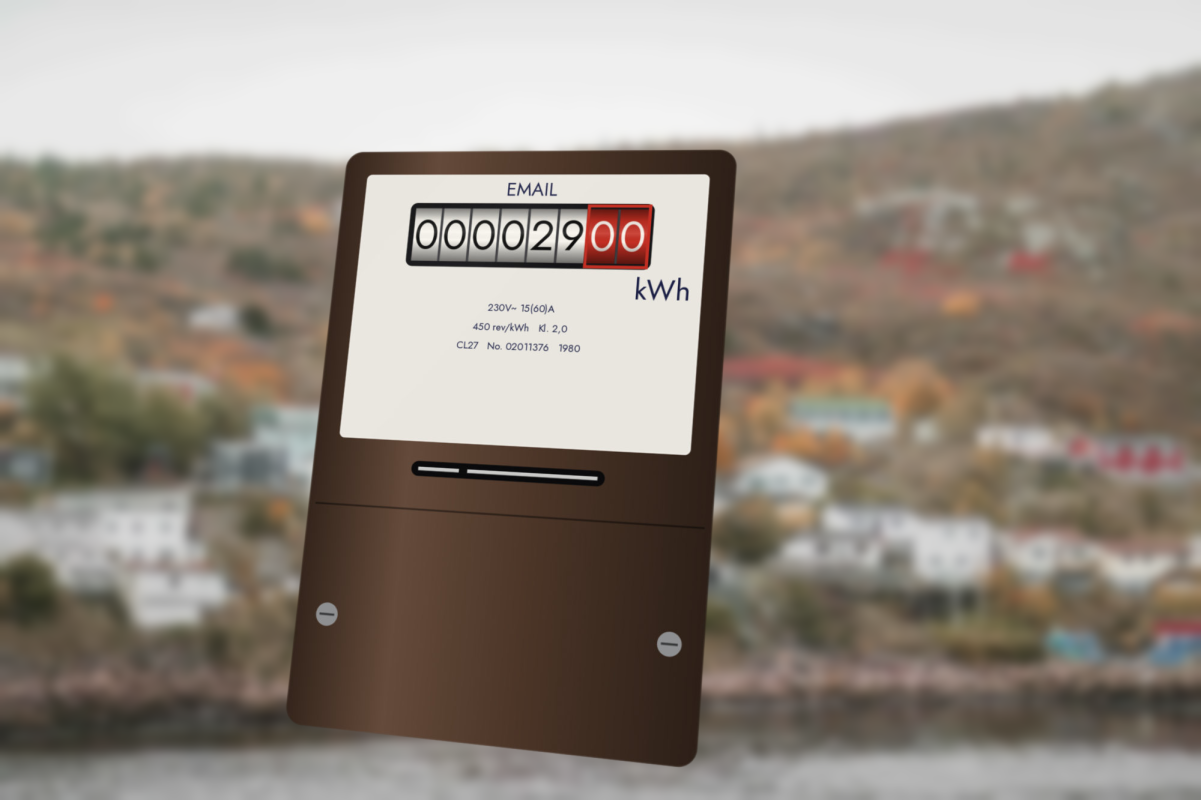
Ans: kWh 29.00
